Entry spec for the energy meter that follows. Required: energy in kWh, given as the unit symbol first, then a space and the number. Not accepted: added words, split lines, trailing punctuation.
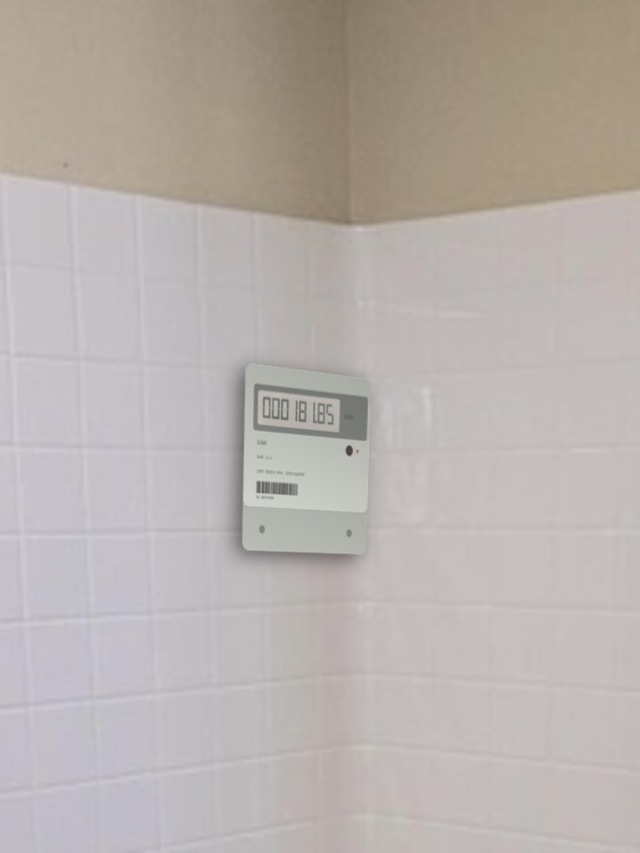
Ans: kWh 181.85
